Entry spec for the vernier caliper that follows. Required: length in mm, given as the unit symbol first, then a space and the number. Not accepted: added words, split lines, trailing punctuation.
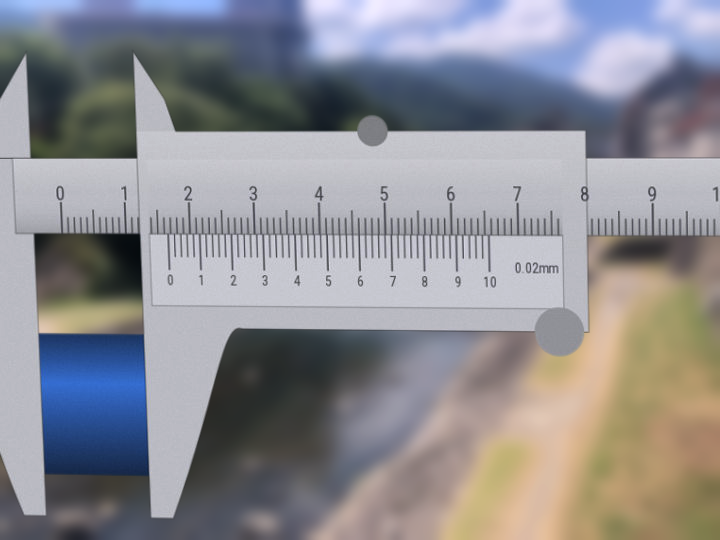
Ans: mm 16.6
